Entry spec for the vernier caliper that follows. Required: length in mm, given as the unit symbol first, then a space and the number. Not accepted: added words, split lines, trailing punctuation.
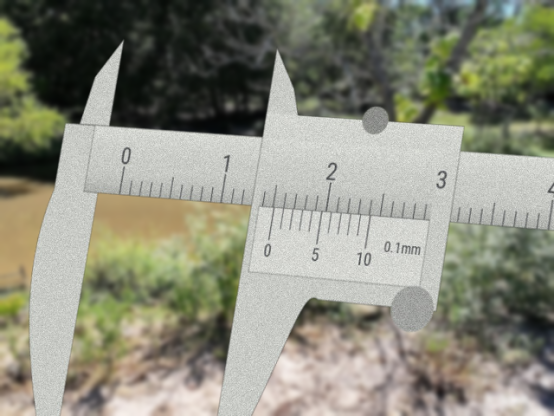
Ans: mm 15.1
